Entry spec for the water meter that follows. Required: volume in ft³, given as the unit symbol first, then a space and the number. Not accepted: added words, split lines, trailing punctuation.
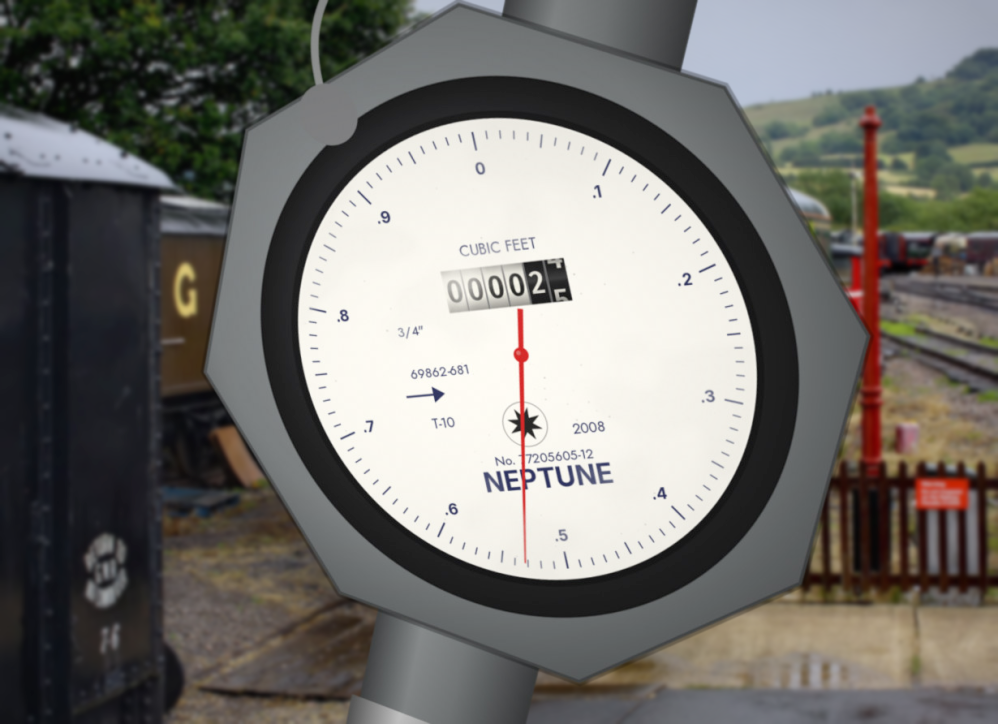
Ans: ft³ 24.53
